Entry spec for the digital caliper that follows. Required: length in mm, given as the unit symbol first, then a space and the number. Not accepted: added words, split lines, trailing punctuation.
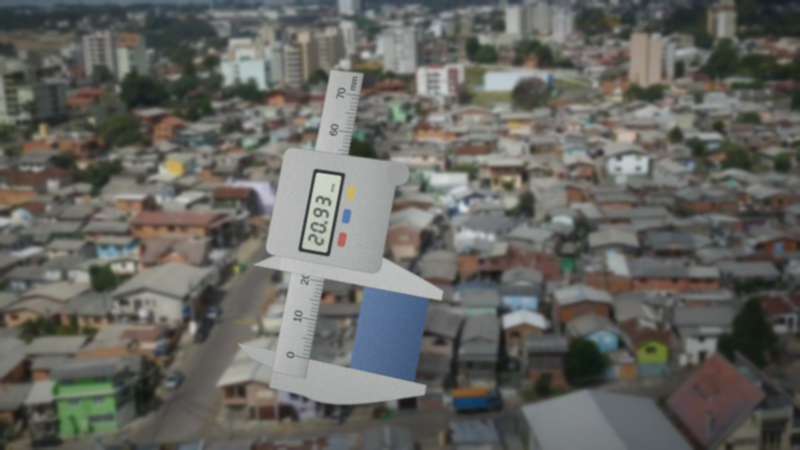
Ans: mm 20.93
